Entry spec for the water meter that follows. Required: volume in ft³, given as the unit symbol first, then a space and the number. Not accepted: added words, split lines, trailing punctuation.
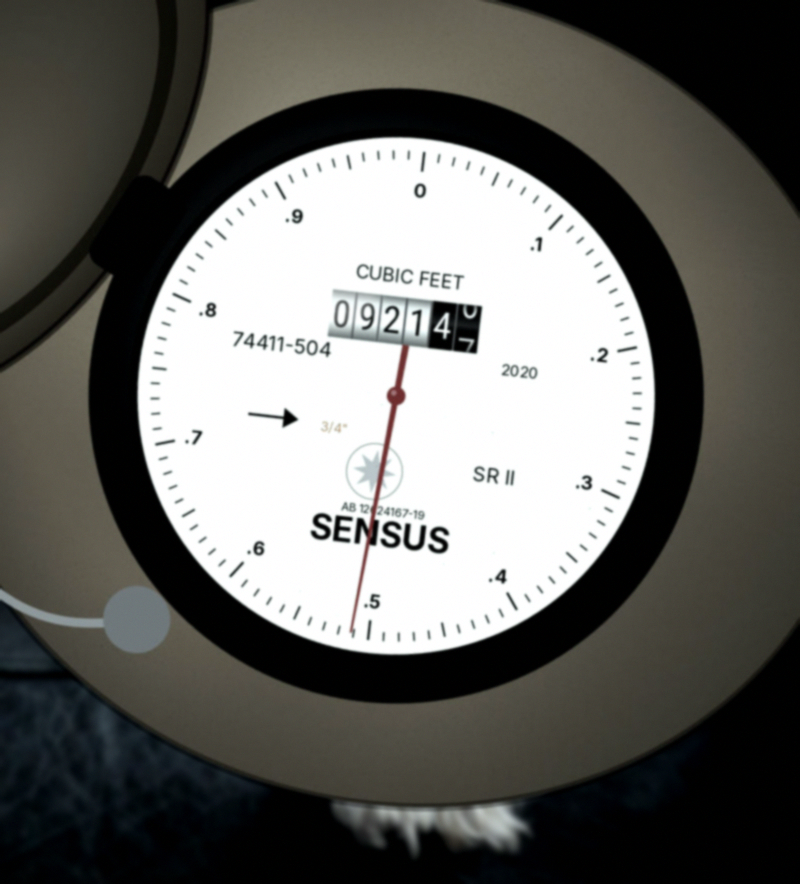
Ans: ft³ 92146.51
